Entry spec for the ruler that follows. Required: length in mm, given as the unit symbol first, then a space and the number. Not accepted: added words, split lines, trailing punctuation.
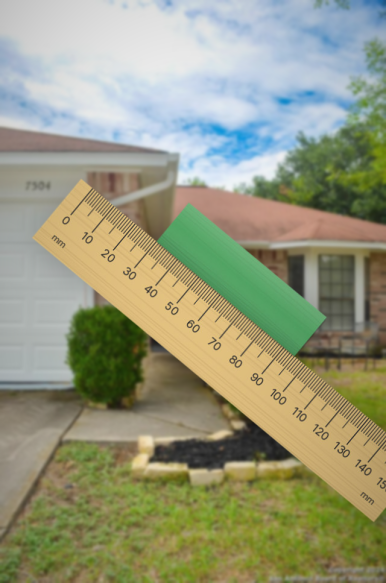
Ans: mm 65
